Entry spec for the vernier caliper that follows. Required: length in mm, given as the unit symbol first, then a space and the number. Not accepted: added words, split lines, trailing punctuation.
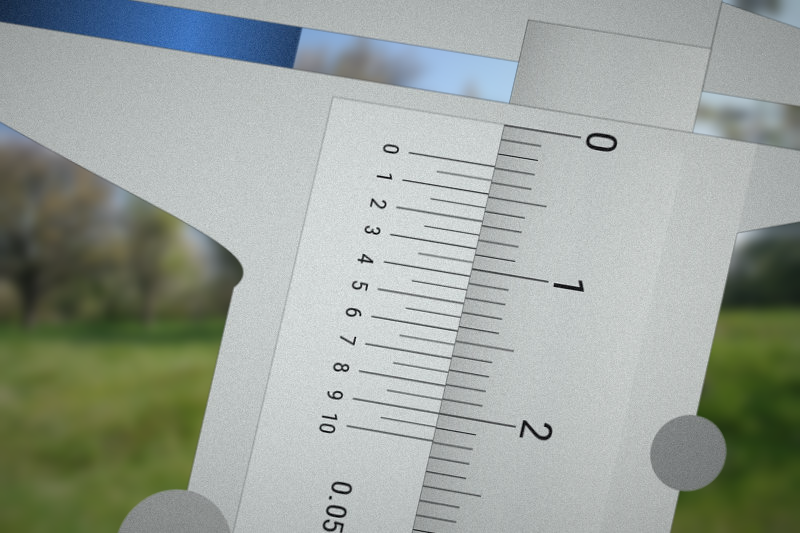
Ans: mm 2.9
